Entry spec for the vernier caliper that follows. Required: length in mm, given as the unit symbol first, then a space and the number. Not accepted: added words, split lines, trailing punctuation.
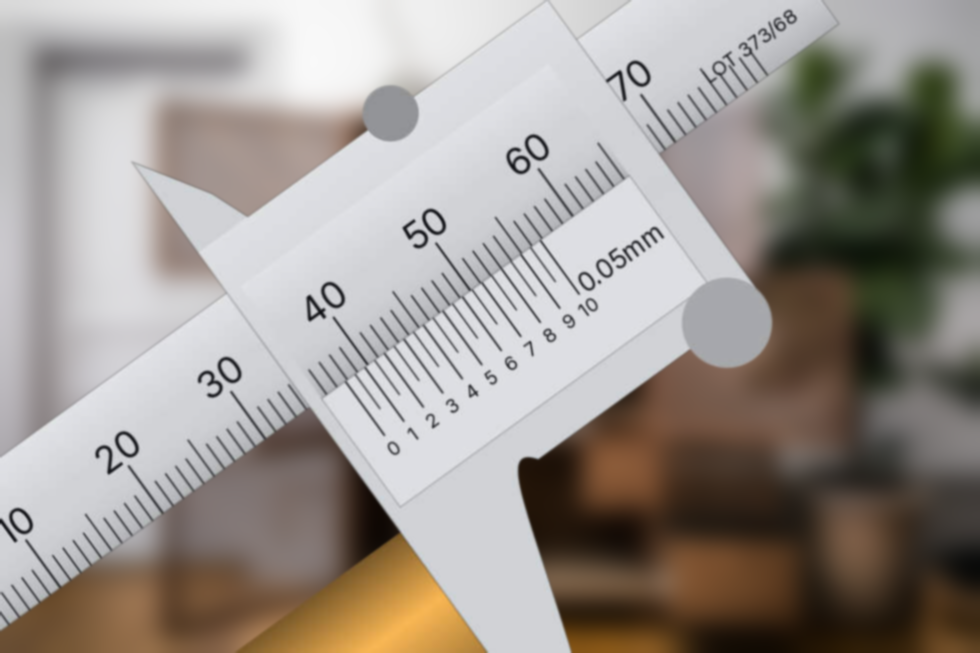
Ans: mm 37.8
